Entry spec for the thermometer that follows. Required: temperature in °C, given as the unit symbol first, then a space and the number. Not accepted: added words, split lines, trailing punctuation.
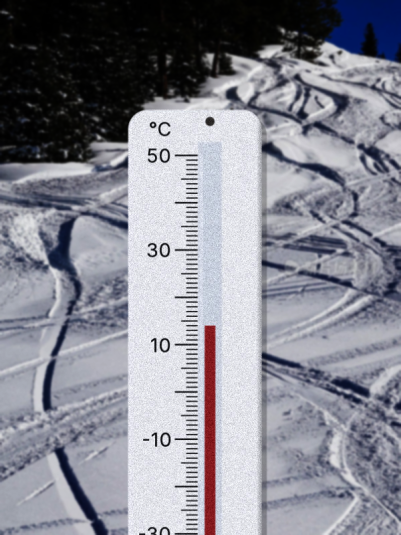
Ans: °C 14
